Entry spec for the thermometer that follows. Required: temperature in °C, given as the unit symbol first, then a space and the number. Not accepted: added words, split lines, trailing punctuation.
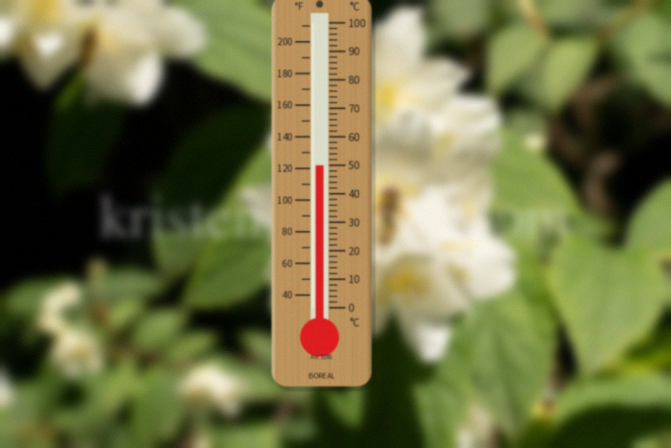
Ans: °C 50
